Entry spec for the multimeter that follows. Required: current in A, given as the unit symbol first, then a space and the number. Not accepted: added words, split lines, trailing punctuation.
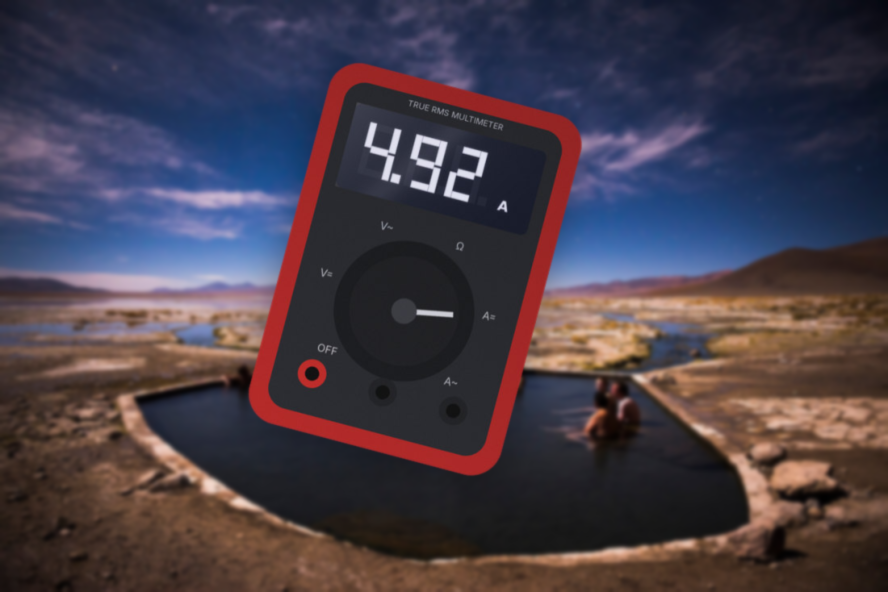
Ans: A 4.92
